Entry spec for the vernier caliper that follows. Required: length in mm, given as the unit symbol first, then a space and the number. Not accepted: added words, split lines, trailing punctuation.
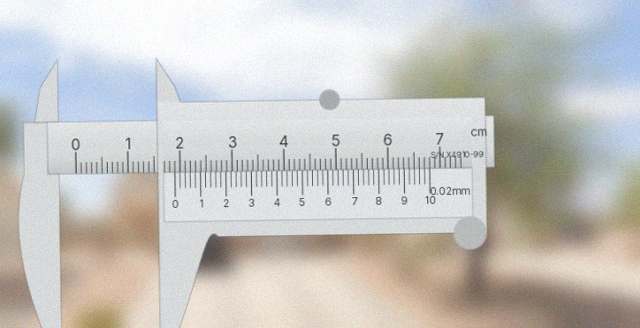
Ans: mm 19.0
